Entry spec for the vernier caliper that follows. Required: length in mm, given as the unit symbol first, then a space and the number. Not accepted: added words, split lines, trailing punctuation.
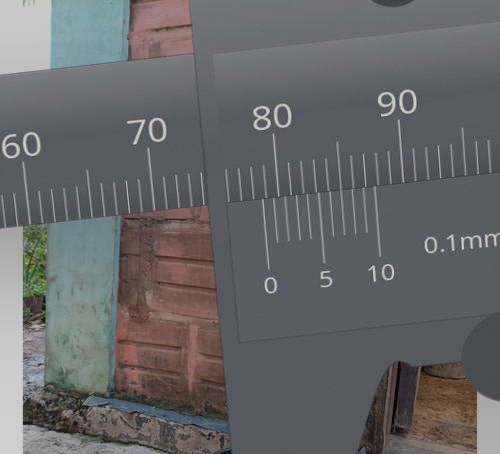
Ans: mm 78.7
